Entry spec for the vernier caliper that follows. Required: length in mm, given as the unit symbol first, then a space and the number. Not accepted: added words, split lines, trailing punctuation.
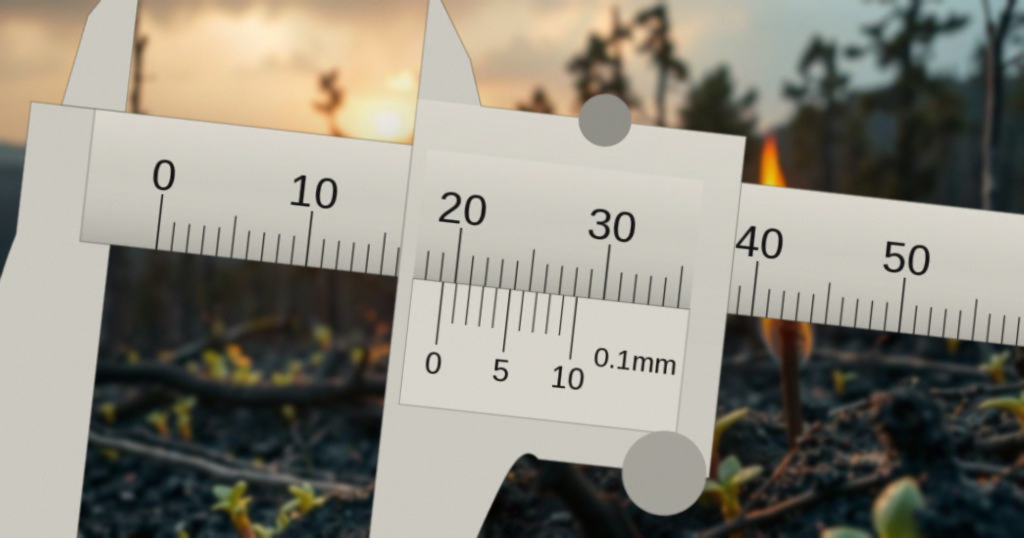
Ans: mm 19.2
